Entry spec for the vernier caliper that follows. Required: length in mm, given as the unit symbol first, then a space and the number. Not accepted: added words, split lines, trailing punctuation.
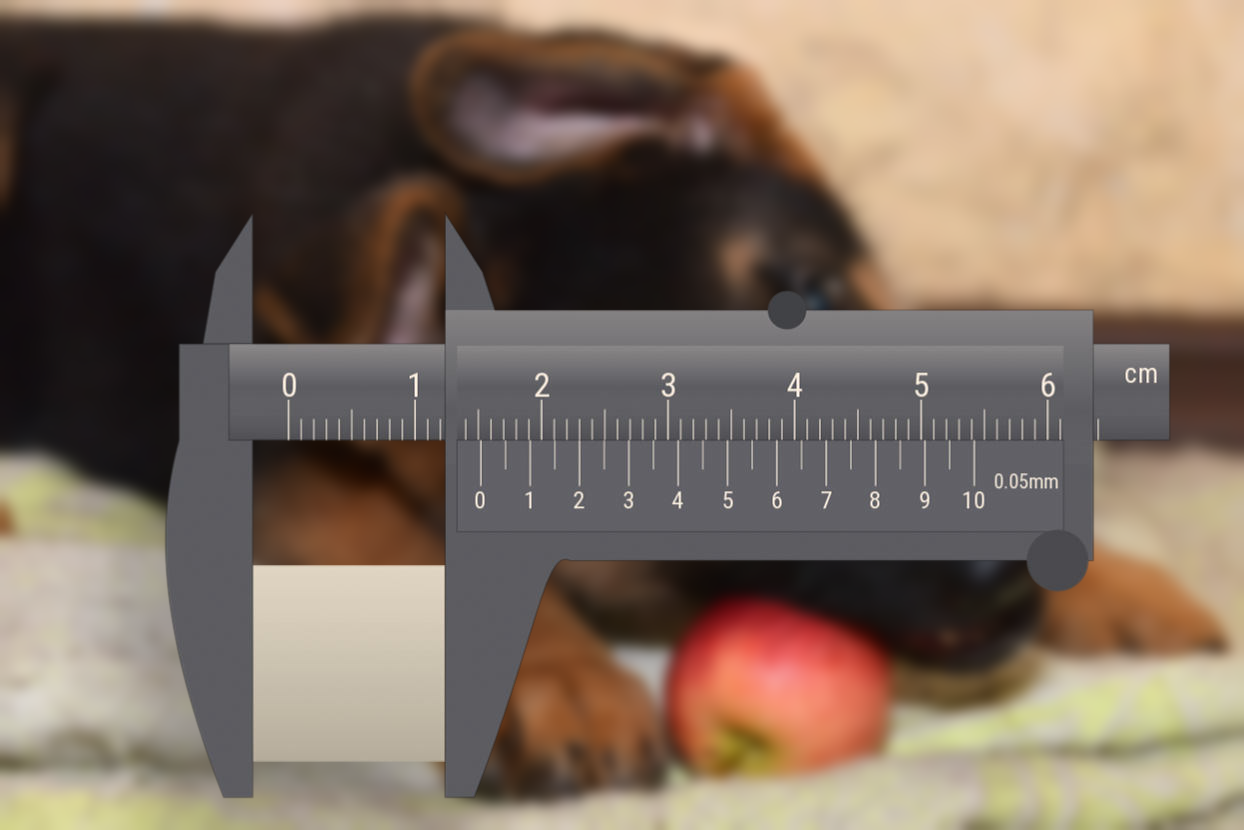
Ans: mm 15.2
